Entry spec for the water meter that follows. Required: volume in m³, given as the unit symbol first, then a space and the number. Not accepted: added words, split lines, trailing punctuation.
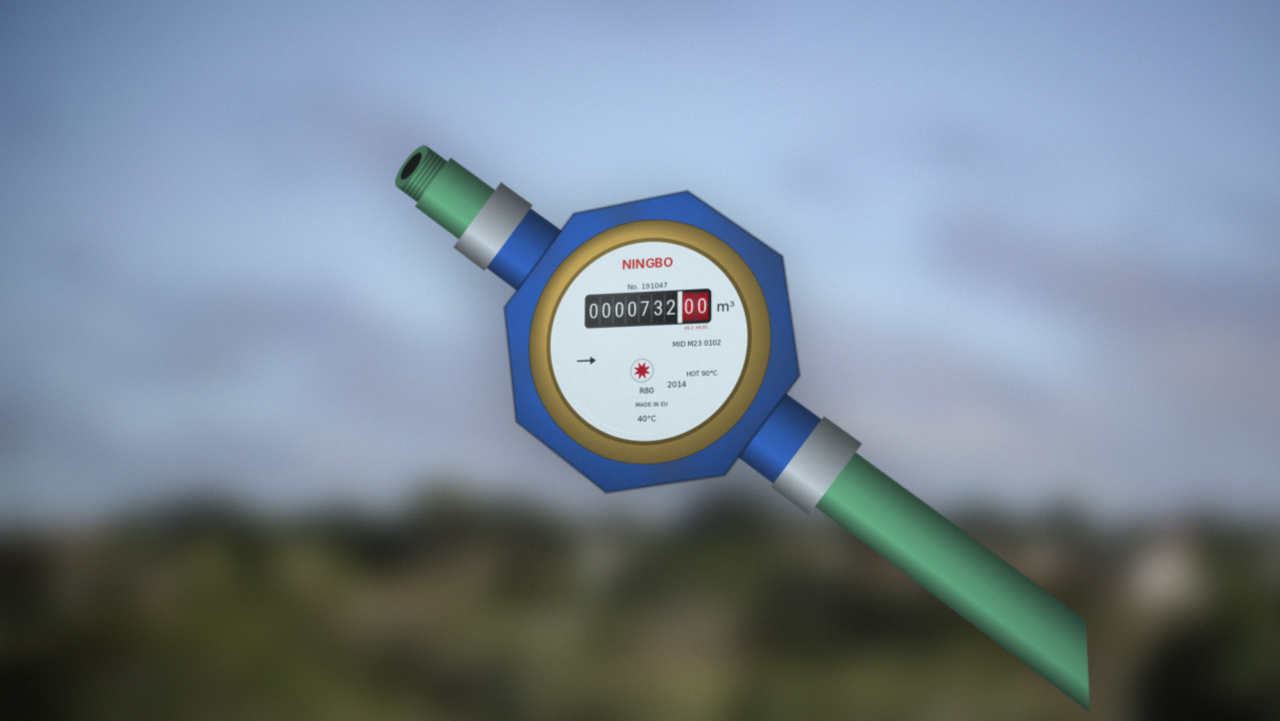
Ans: m³ 732.00
